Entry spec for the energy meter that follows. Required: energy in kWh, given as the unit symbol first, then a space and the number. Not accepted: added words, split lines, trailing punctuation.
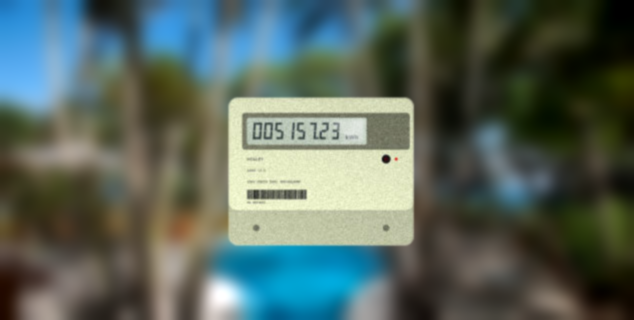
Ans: kWh 5157.23
